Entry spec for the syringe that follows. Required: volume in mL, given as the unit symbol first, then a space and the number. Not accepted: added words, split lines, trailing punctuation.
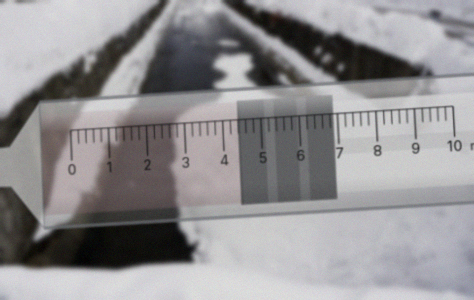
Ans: mL 4.4
